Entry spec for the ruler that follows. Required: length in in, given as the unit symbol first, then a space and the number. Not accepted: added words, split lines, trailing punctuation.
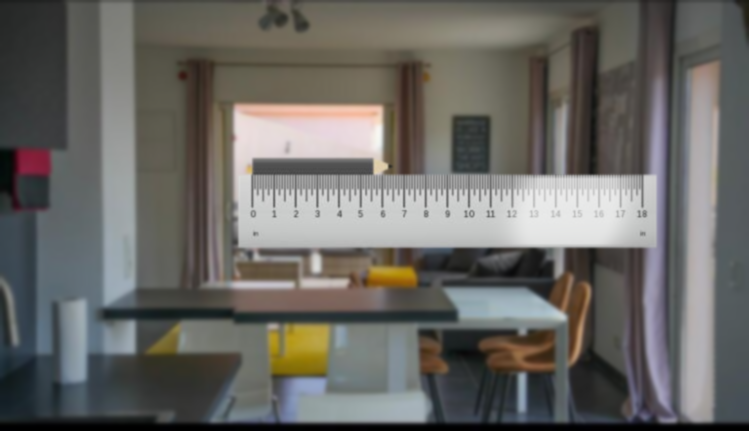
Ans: in 6.5
